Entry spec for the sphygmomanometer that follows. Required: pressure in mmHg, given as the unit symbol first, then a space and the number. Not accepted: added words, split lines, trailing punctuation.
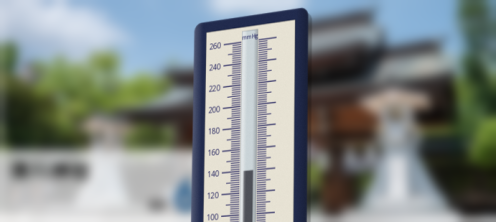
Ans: mmHg 140
